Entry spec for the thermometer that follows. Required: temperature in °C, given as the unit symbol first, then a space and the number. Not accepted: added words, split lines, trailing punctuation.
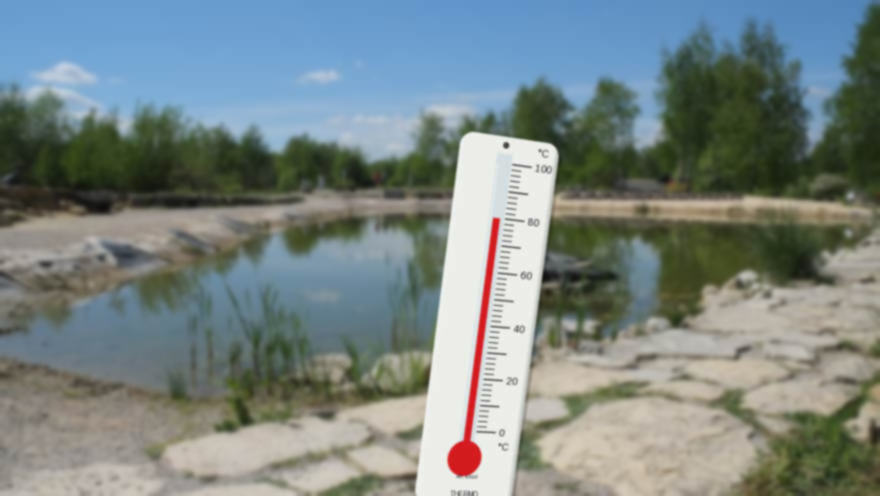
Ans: °C 80
